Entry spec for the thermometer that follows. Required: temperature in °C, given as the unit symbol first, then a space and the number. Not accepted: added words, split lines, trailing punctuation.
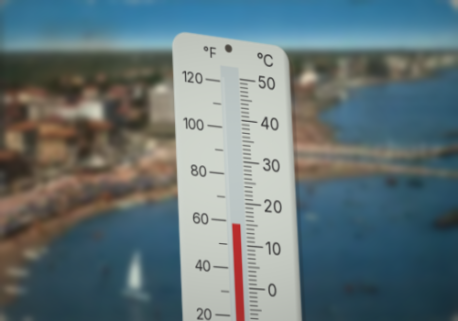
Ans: °C 15
